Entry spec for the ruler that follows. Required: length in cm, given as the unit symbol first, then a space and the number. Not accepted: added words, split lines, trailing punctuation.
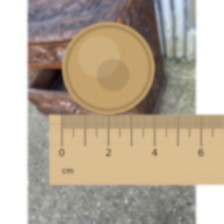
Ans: cm 4
